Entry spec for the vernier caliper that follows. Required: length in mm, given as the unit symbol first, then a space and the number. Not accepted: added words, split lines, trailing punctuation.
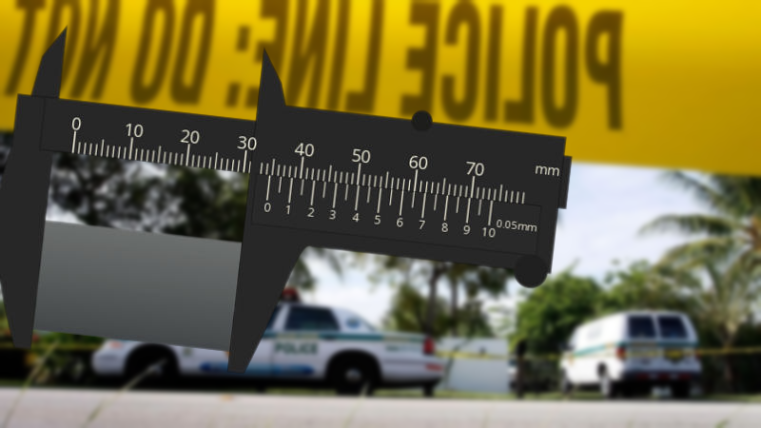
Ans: mm 34.6
